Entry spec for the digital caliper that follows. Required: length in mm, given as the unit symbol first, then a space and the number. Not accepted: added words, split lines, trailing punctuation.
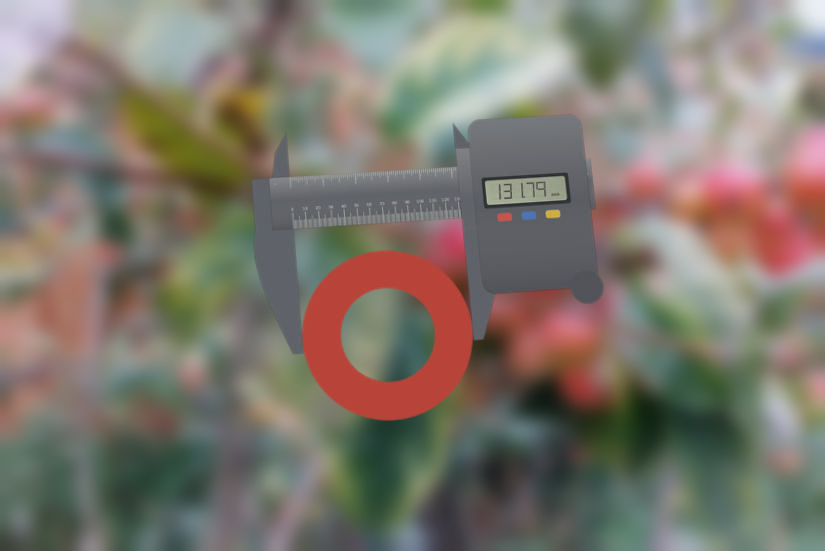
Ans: mm 131.79
